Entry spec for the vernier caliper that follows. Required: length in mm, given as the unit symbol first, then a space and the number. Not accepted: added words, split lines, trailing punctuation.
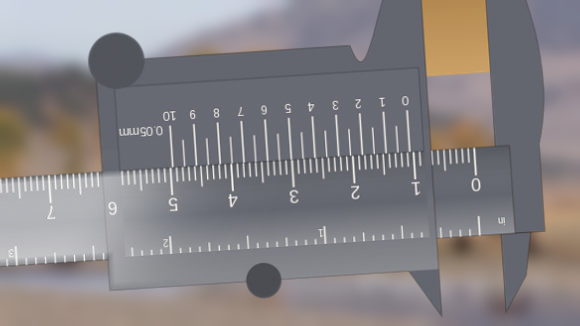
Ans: mm 10.6
